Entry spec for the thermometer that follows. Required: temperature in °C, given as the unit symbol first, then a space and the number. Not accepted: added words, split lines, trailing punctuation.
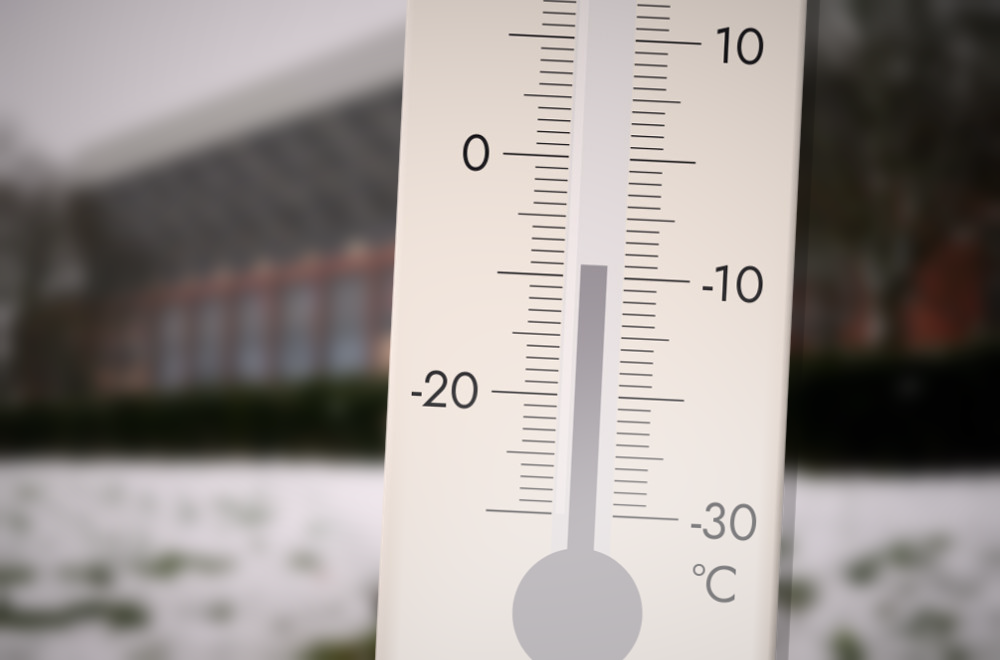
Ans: °C -9
